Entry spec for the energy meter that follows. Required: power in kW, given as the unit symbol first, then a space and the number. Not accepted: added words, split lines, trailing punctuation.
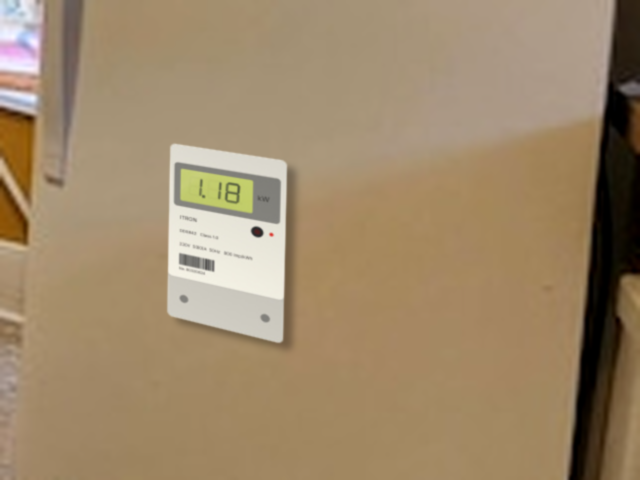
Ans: kW 1.18
